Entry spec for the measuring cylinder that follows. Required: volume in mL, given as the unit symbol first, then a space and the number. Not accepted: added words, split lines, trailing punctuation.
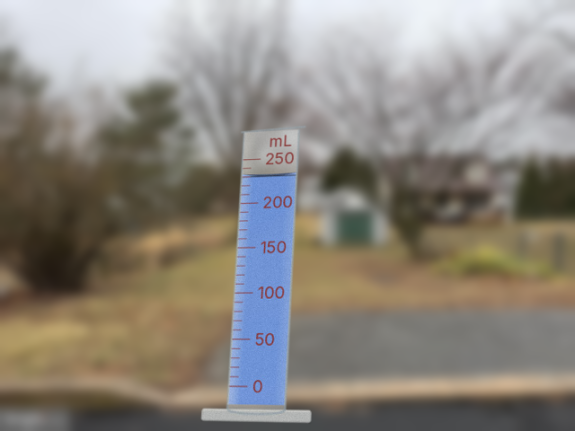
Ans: mL 230
